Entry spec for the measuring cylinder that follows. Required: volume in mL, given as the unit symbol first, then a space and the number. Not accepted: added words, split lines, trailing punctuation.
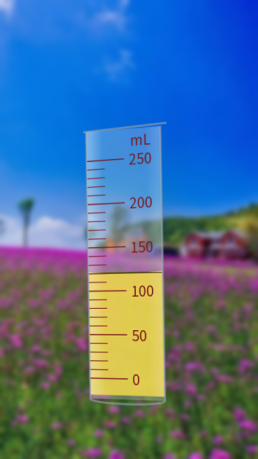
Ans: mL 120
